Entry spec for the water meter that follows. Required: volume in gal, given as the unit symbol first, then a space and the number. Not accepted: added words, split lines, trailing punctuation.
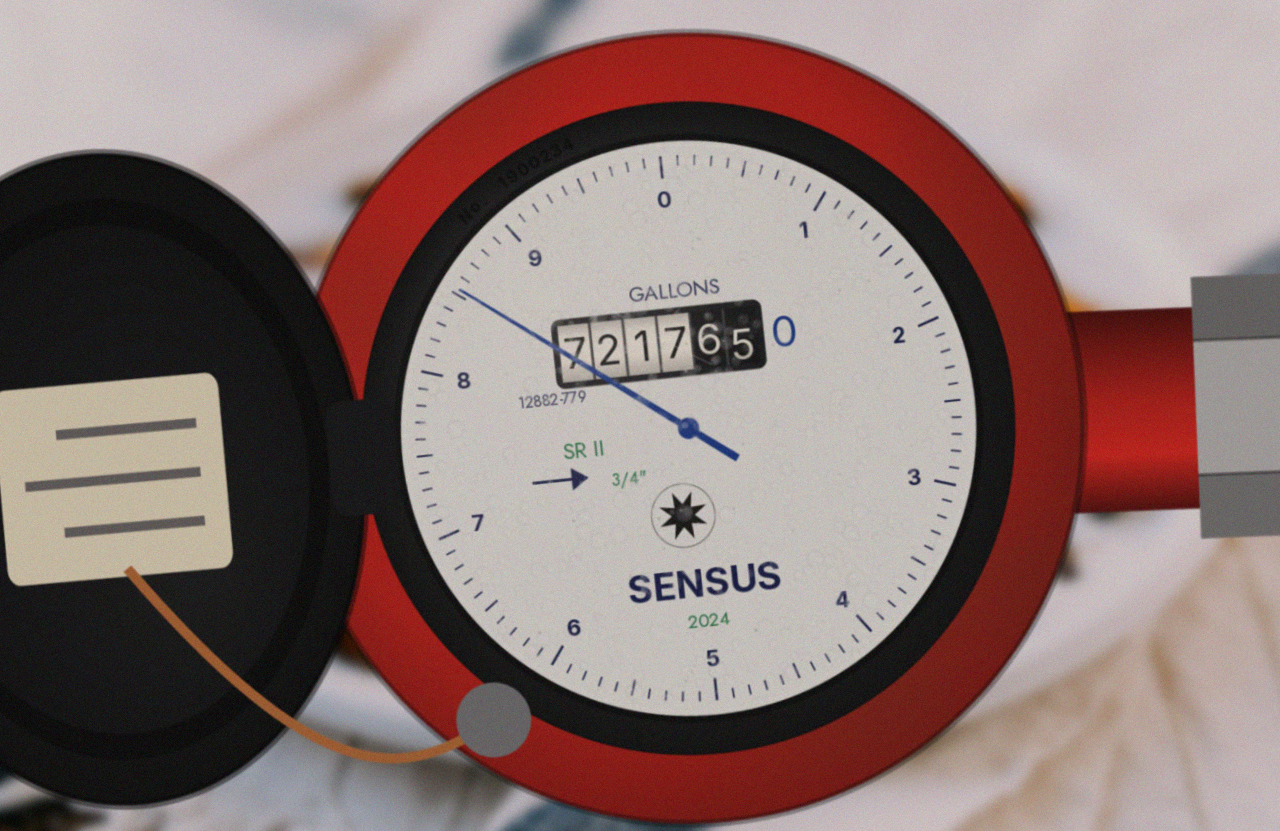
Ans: gal 7217648.5
